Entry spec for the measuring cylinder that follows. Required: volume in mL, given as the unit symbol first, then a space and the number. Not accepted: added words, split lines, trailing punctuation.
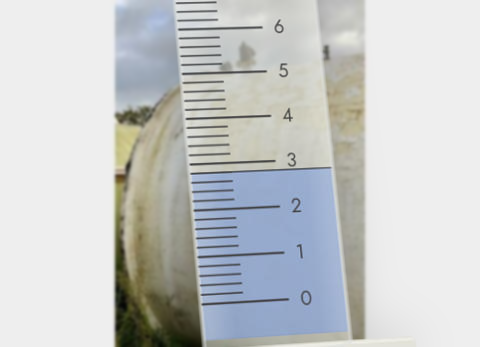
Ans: mL 2.8
